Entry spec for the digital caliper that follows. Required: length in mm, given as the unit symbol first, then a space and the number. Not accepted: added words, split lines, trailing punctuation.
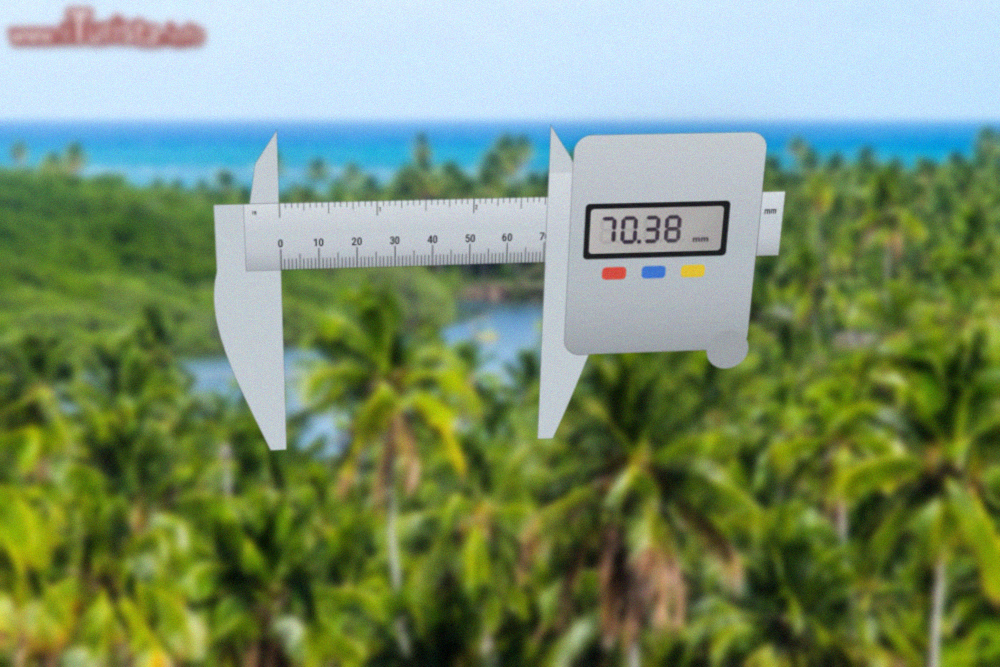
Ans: mm 70.38
